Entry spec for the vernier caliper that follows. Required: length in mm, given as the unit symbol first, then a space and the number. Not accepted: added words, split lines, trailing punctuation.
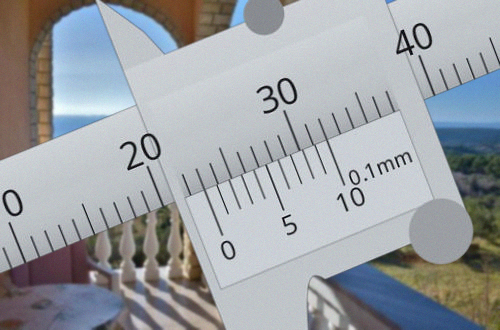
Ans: mm 23.0
